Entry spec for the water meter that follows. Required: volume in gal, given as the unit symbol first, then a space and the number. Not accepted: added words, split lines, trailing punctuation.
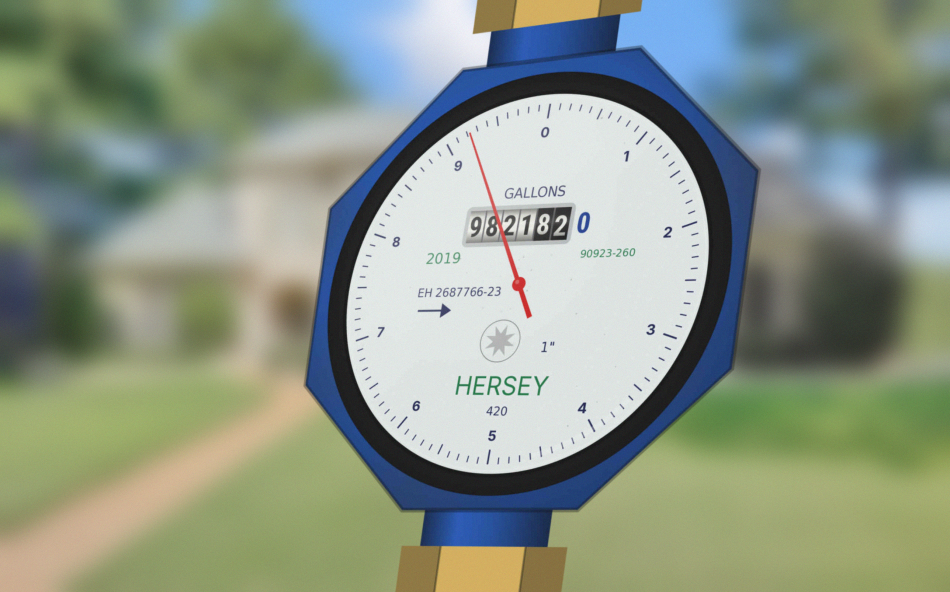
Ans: gal 9821819.2
